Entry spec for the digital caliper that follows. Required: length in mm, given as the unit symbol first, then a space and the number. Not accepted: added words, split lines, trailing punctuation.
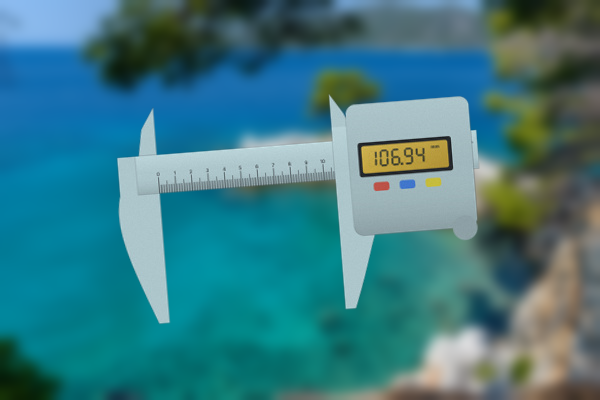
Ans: mm 106.94
